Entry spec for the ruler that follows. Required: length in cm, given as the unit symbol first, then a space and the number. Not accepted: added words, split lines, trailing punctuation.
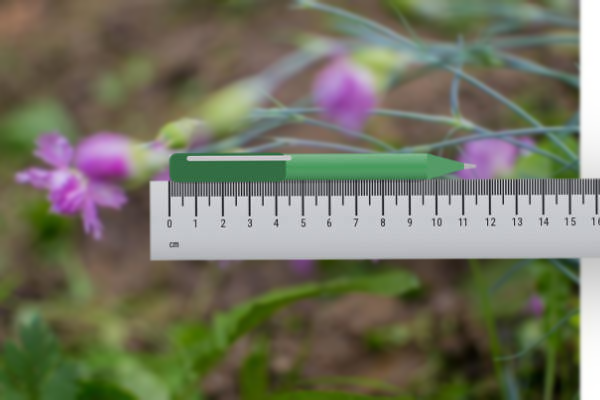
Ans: cm 11.5
